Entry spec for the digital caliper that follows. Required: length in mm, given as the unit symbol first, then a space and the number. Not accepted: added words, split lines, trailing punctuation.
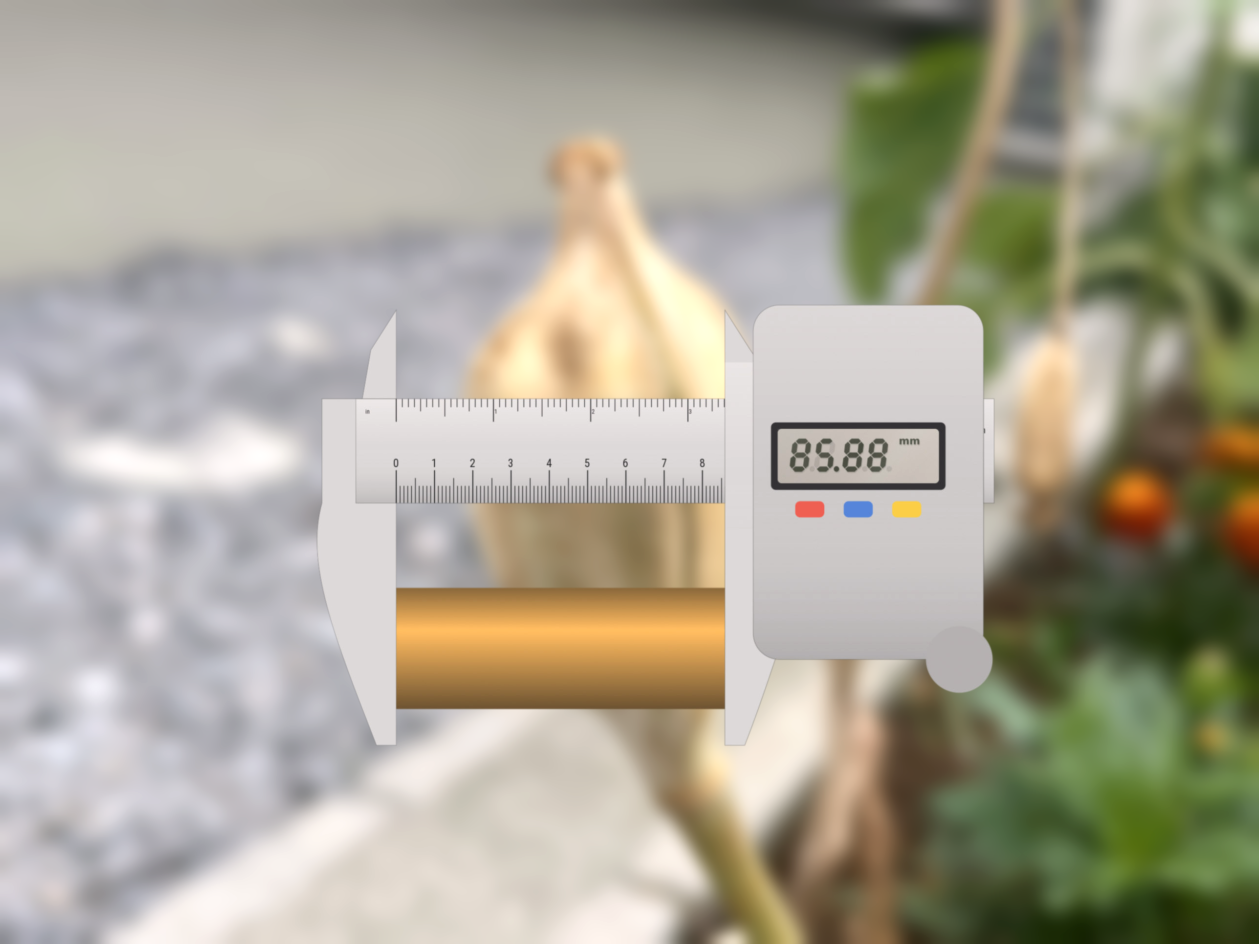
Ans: mm 85.88
